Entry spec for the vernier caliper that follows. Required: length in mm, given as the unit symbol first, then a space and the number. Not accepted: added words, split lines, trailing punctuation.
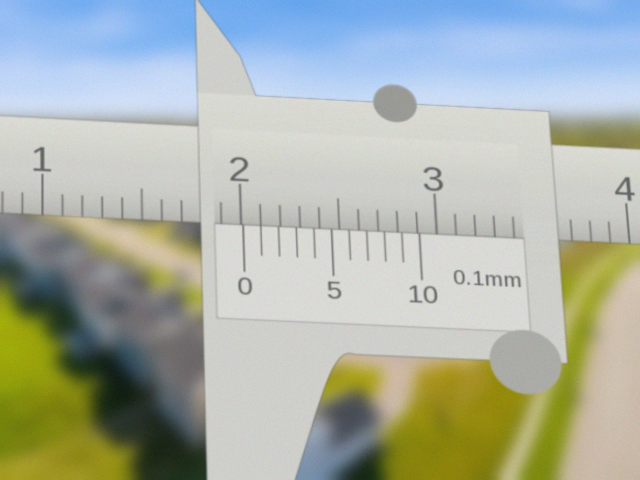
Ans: mm 20.1
